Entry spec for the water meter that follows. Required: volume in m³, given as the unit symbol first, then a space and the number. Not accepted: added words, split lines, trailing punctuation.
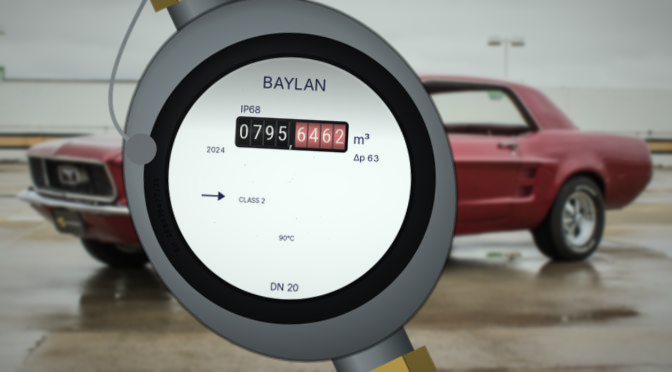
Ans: m³ 795.6462
